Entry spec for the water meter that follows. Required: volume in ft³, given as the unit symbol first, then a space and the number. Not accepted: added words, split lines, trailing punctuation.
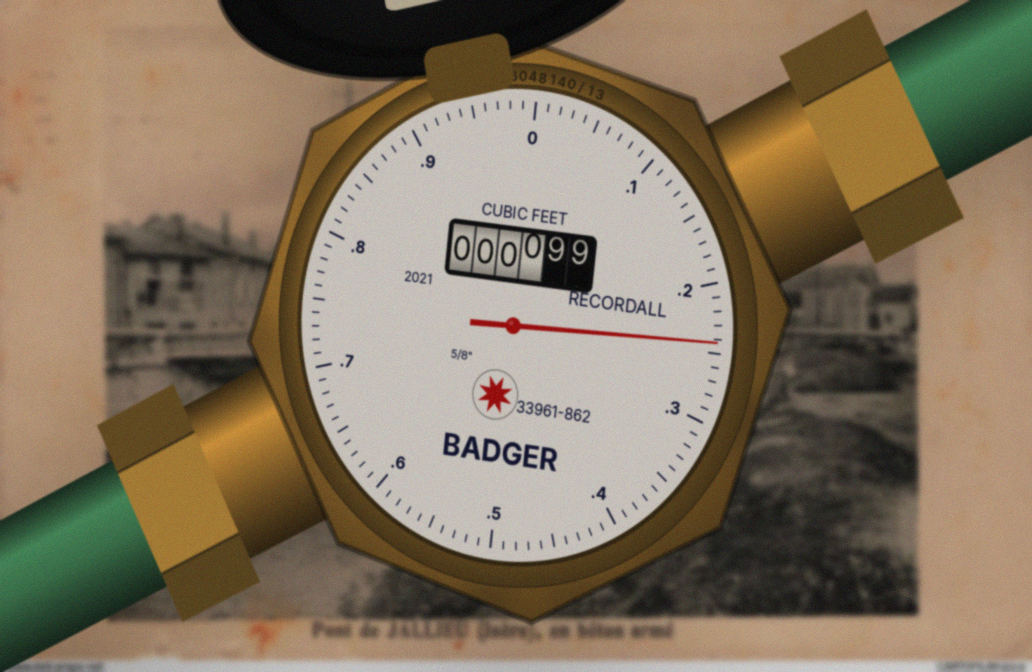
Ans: ft³ 99.24
